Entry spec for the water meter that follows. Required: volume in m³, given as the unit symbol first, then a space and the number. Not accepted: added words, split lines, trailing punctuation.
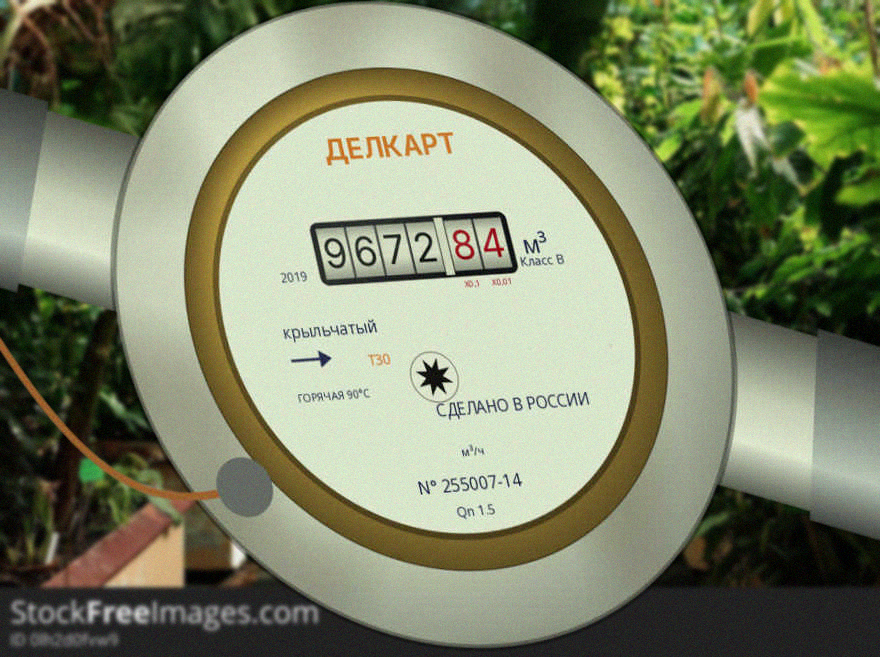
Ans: m³ 9672.84
